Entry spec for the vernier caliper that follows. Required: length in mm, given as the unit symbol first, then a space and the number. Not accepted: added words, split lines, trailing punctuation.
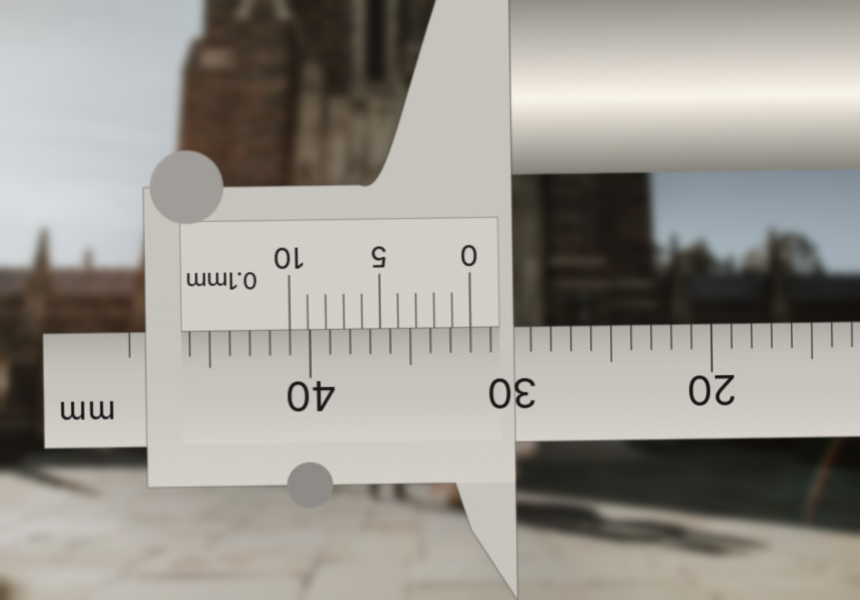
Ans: mm 32.0
